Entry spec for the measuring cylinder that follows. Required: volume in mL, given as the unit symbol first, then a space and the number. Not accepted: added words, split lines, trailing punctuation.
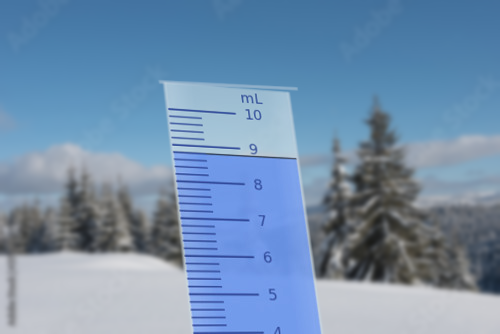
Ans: mL 8.8
